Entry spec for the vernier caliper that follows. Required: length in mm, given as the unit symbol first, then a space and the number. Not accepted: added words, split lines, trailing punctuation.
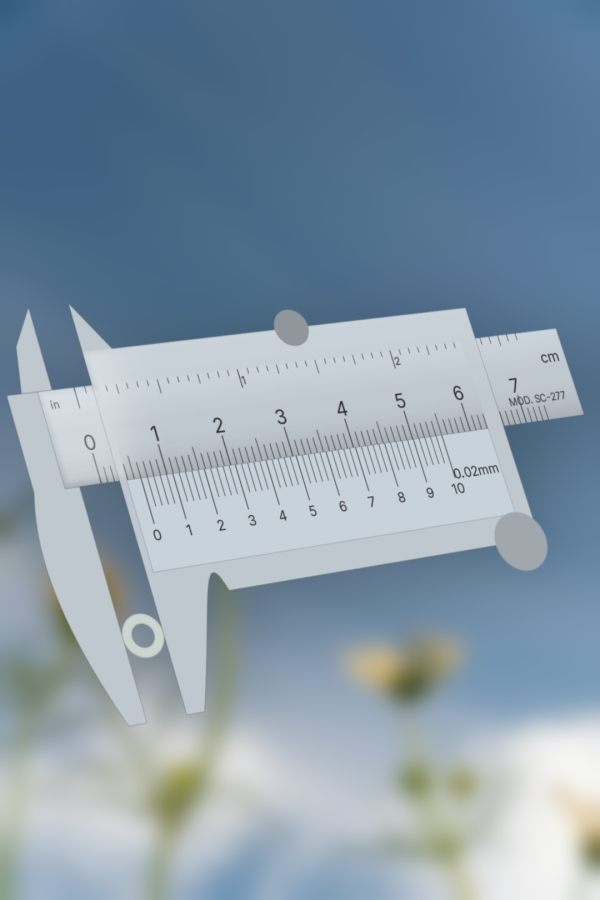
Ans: mm 6.0
